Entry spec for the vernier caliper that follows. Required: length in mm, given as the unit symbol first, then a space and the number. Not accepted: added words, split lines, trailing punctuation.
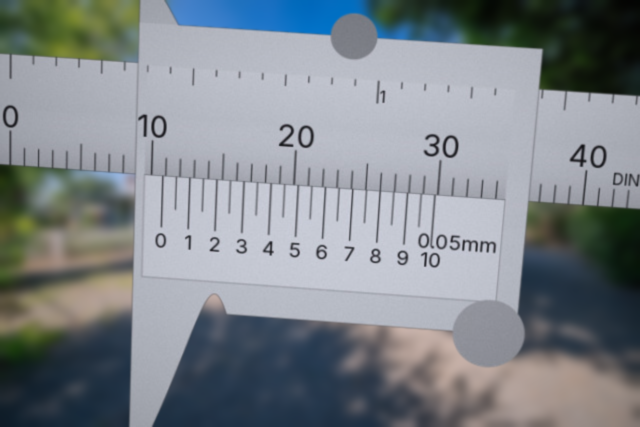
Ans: mm 10.8
